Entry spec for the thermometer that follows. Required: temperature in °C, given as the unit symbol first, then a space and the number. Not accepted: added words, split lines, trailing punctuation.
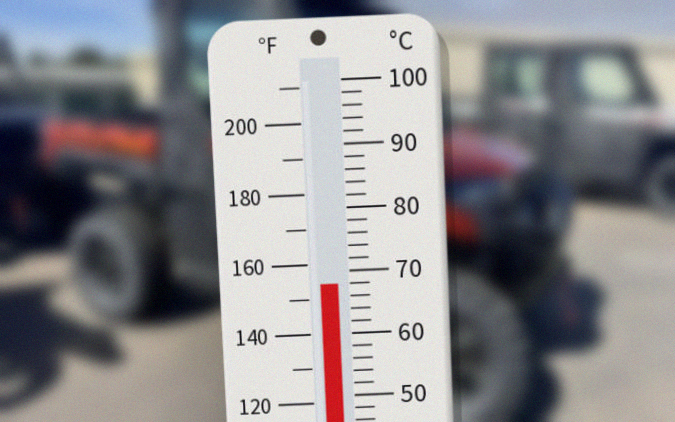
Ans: °C 68
